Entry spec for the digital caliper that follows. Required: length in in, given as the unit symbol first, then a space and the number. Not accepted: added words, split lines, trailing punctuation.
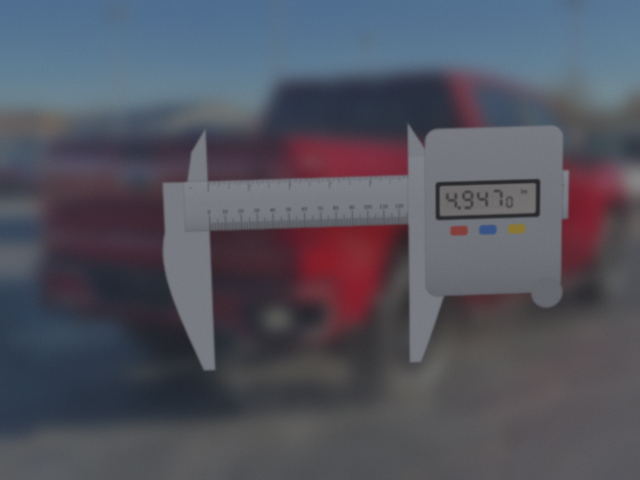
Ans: in 4.9470
